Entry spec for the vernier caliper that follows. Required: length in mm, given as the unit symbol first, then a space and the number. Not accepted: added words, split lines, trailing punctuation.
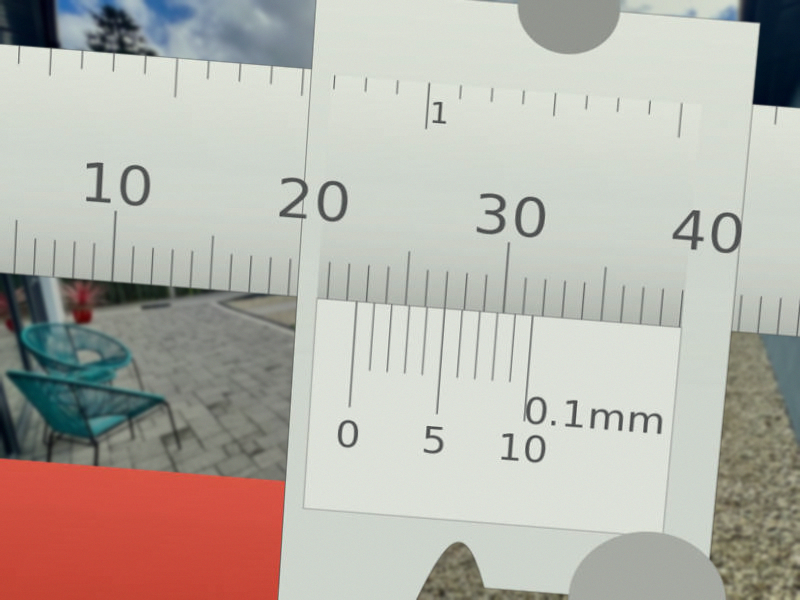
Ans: mm 22.5
